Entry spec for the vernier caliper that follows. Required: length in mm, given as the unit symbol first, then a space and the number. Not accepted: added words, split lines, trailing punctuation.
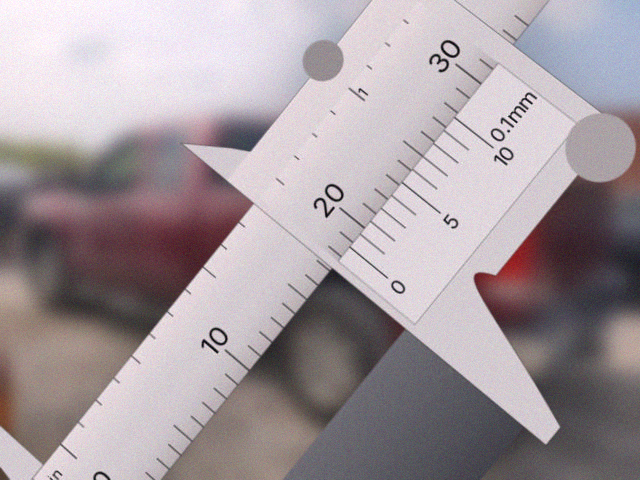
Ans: mm 18.7
